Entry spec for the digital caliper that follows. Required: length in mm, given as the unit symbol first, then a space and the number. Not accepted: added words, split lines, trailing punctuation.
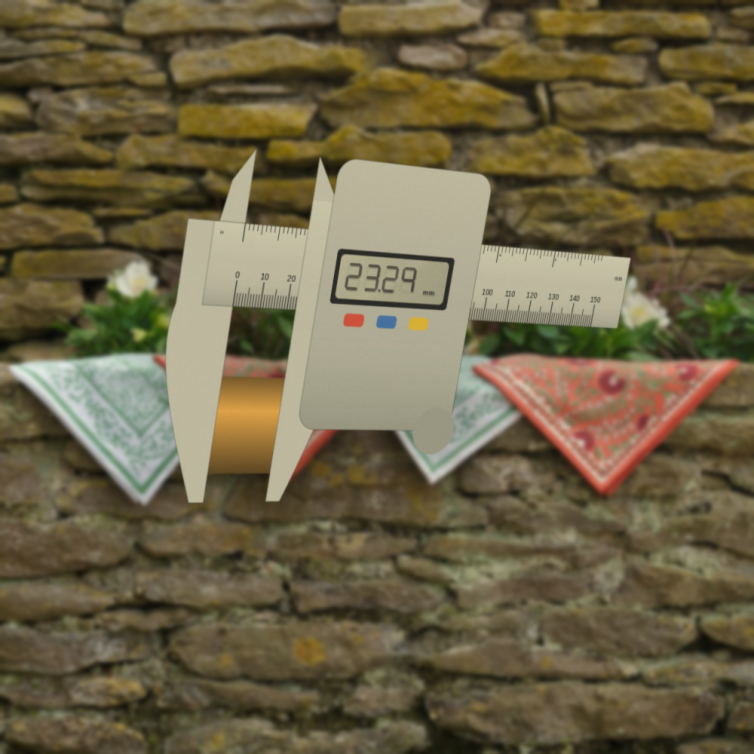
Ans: mm 23.29
